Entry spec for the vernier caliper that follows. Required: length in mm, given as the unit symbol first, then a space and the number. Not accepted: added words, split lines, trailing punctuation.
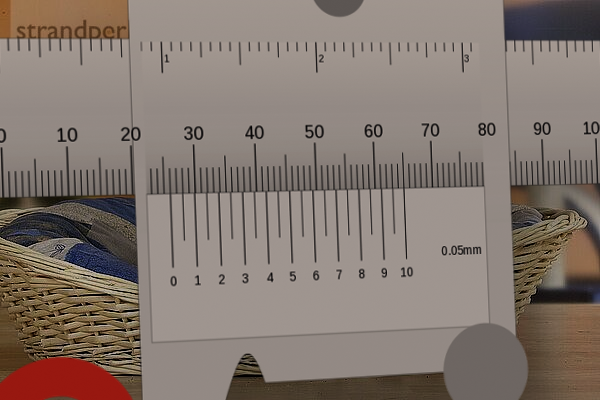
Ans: mm 26.0
